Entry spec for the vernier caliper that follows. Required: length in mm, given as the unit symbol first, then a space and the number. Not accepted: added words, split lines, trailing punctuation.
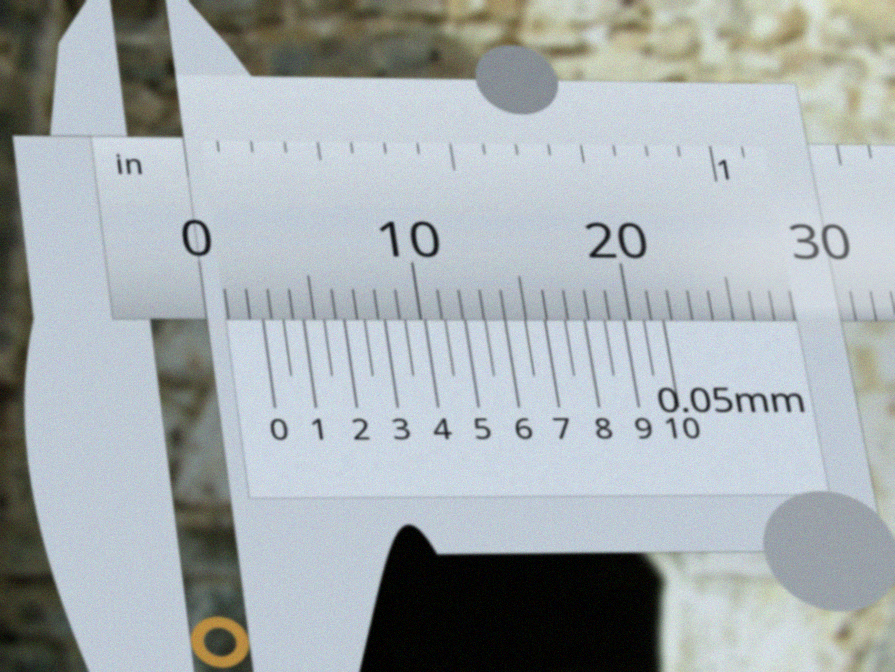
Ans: mm 2.6
